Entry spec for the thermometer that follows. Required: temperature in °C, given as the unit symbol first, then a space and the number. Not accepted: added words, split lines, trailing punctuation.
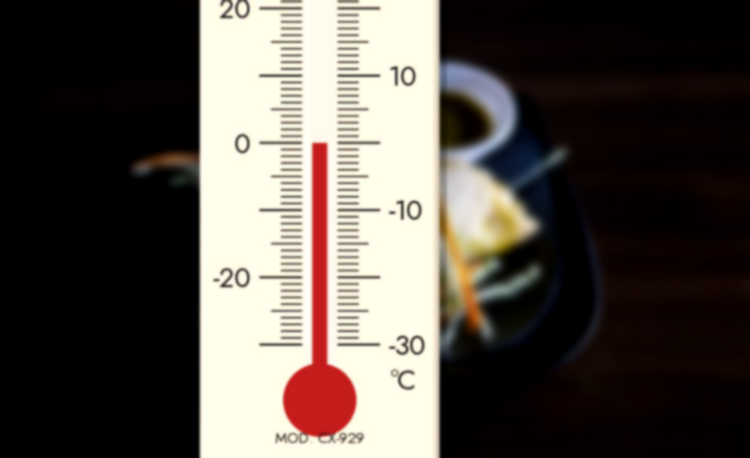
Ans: °C 0
